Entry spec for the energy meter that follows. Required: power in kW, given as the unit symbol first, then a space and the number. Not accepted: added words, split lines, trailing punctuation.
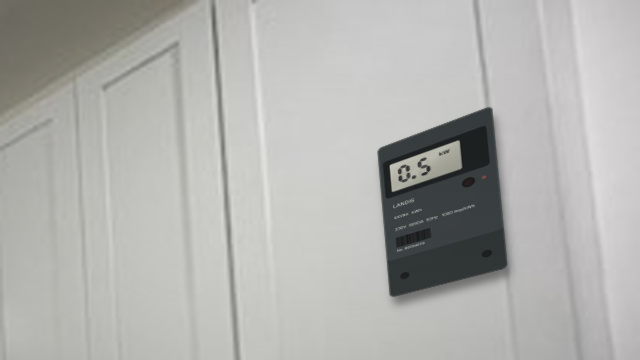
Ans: kW 0.5
